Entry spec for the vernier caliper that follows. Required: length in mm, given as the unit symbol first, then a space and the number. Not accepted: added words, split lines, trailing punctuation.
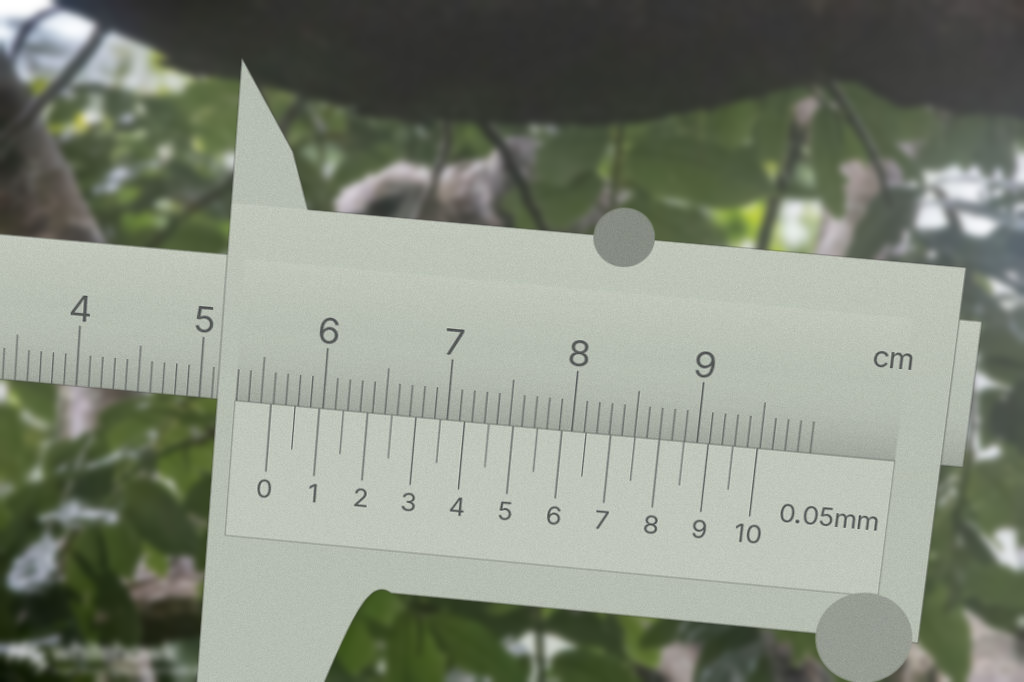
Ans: mm 55.8
